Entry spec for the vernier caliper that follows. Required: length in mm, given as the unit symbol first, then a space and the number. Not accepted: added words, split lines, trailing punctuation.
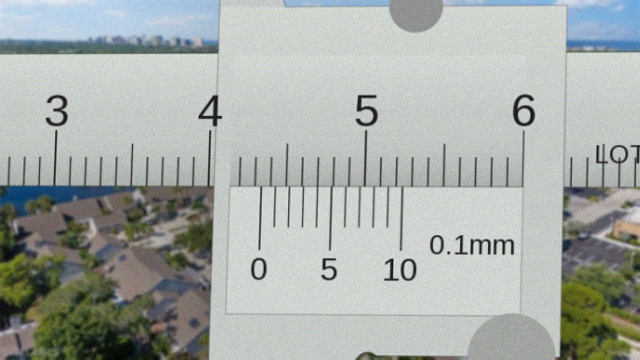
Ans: mm 43.4
